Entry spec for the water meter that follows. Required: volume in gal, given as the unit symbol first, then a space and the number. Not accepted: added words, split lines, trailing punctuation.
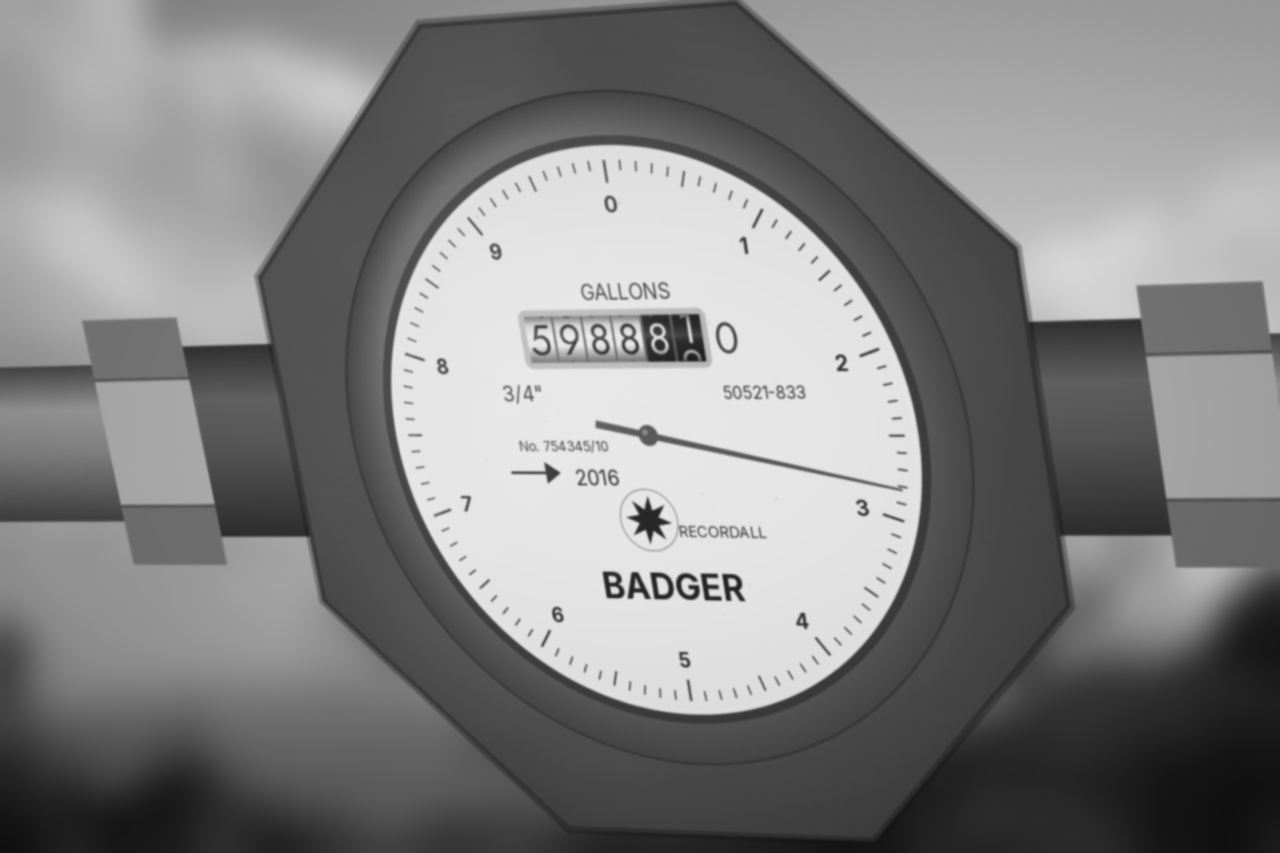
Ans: gal 5988812.8
